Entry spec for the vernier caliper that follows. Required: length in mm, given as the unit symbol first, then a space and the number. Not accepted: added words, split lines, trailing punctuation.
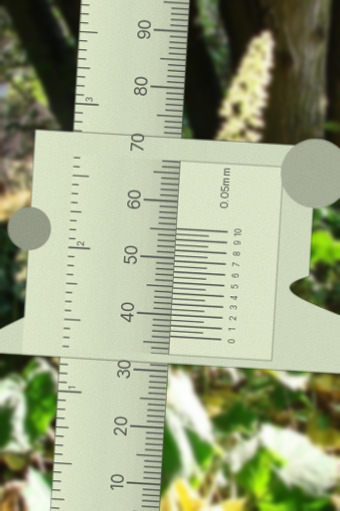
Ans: mm 36.2
